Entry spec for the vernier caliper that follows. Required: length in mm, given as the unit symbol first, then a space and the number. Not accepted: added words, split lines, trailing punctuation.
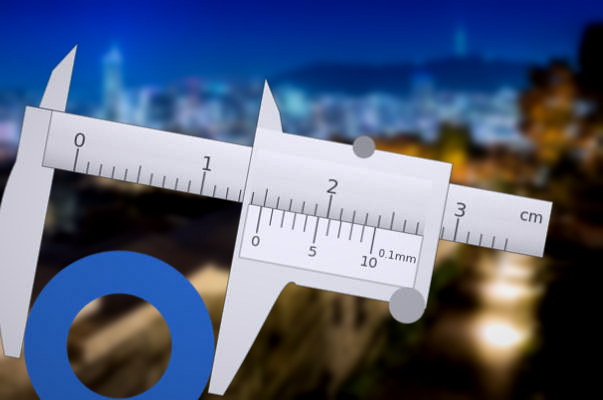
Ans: mm 14.8
